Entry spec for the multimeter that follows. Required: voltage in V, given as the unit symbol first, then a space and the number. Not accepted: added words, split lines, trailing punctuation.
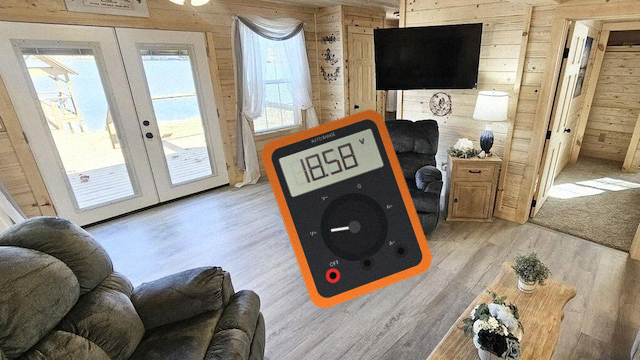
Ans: V 18.58
